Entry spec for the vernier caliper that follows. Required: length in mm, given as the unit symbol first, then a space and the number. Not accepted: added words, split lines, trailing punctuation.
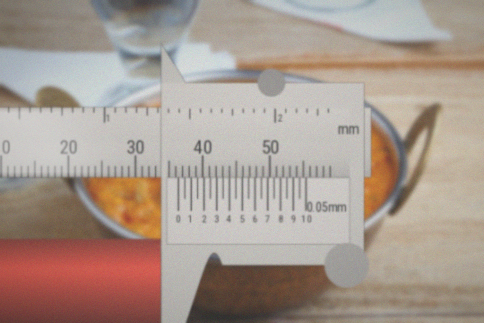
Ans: mm 36.4
